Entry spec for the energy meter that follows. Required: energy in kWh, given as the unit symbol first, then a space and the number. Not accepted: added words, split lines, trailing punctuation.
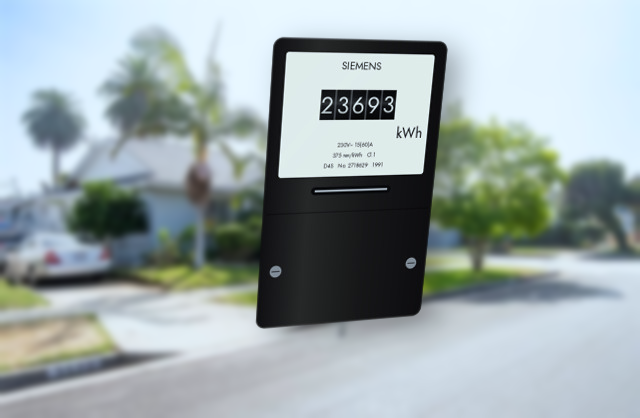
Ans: kWh 23693
